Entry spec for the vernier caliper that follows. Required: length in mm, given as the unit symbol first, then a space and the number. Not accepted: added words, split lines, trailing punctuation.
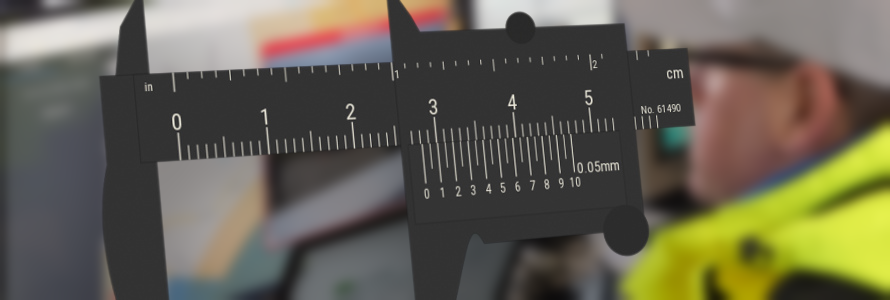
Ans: mm 28.2
